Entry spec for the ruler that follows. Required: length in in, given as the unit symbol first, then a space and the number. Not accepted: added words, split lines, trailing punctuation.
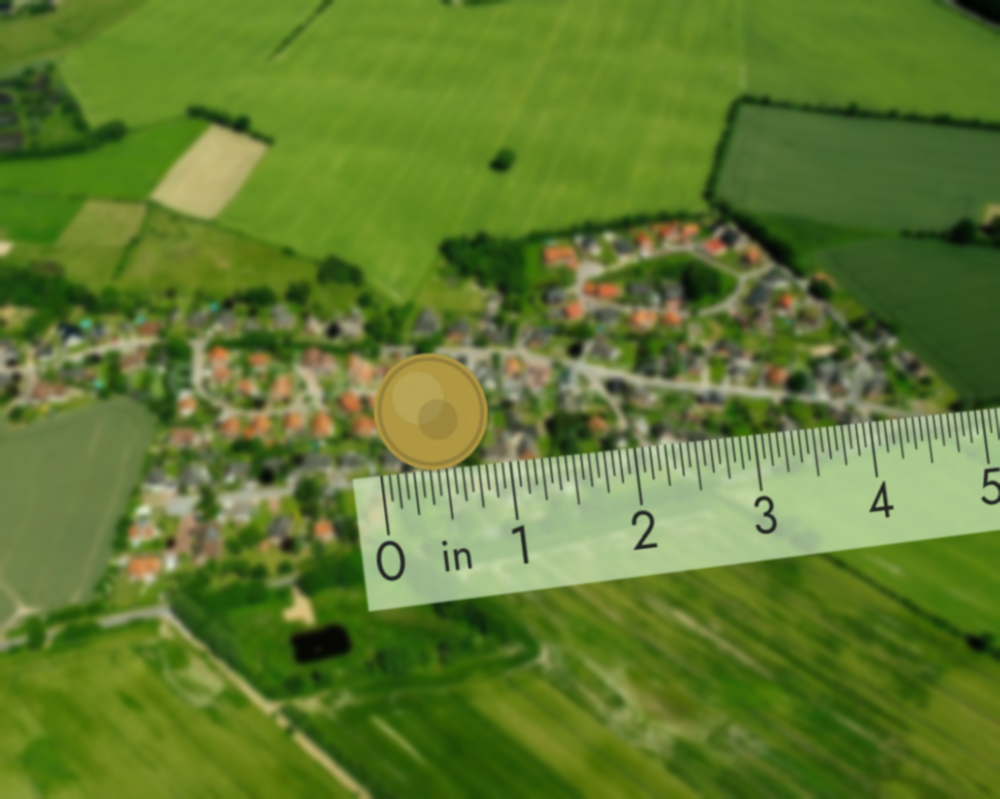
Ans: in 0.875
